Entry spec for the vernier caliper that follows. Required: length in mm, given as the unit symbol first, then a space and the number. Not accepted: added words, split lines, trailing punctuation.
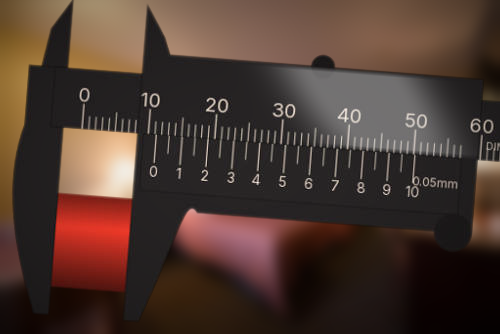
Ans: mm 11.2
